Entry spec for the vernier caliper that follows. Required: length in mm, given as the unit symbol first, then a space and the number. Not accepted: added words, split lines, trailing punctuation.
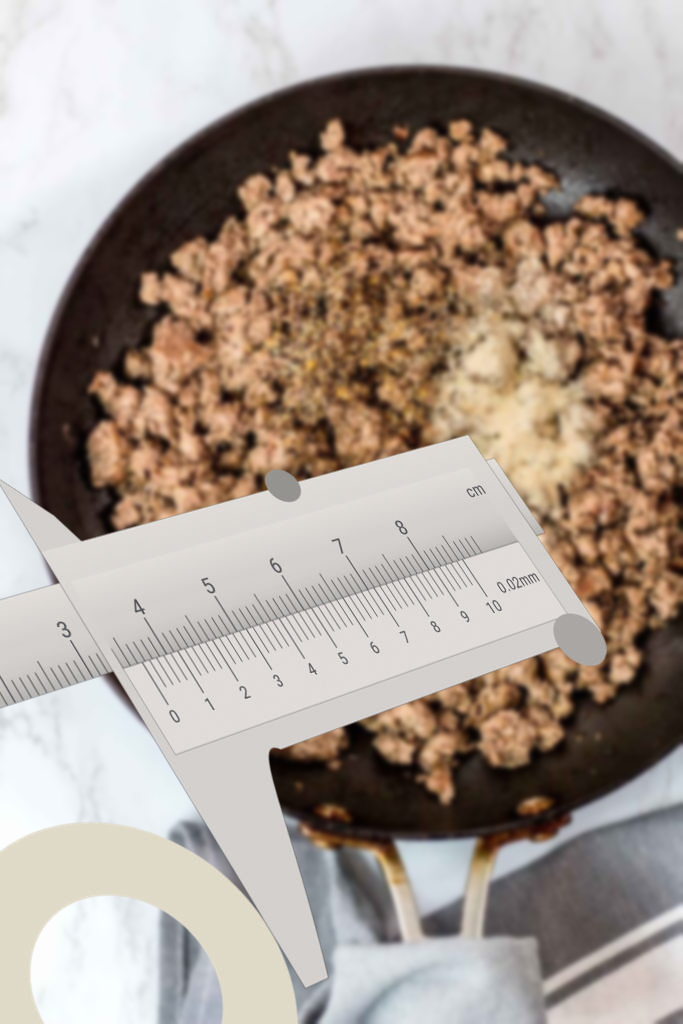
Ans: mm 36.6
